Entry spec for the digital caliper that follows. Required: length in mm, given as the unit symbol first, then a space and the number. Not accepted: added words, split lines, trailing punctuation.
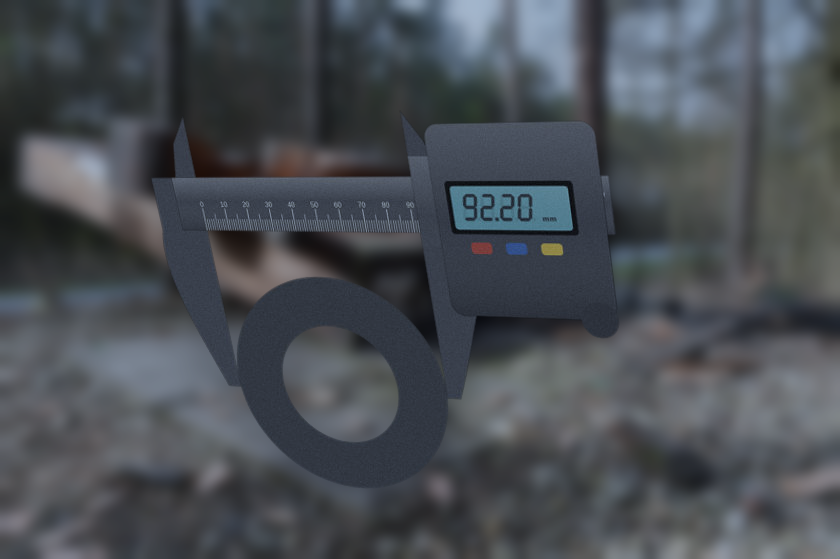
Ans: mm 92.20
